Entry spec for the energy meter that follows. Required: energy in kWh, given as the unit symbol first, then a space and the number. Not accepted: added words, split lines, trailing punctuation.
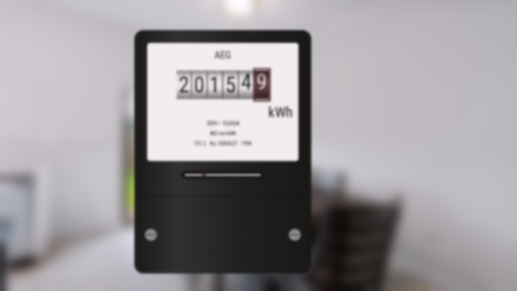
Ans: kWh 20154.9
